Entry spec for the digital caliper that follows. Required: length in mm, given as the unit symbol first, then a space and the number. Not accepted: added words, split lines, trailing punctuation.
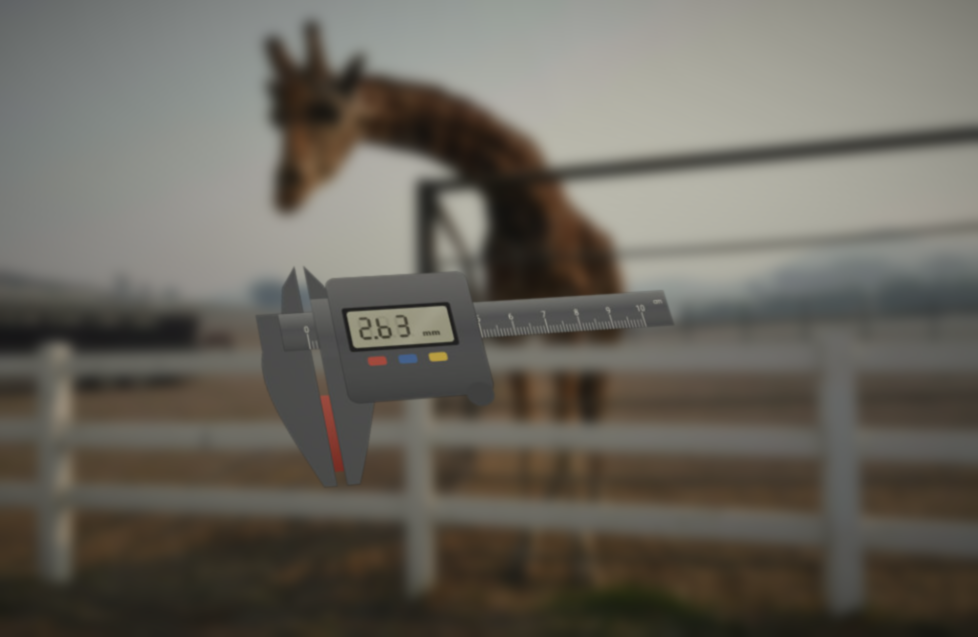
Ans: mm 2.63
